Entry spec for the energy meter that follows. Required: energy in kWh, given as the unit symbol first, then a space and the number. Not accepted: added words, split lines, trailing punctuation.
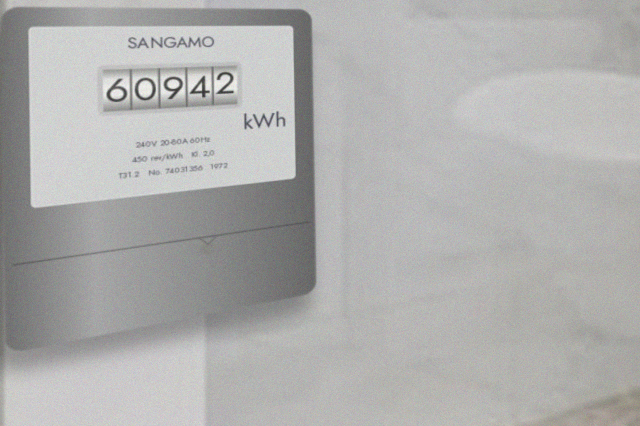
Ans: kWh 60942
